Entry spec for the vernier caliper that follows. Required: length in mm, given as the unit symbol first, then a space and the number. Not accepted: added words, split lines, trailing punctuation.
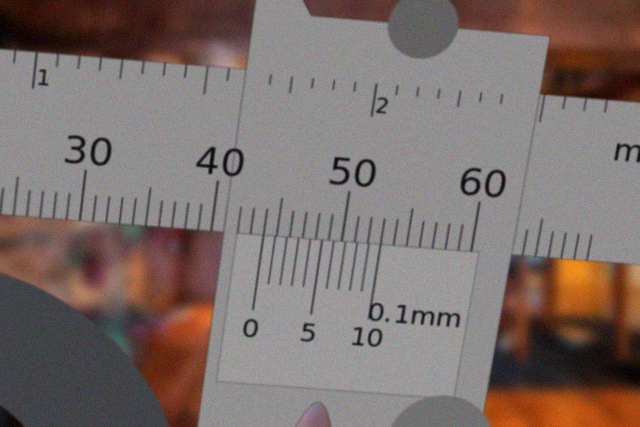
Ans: mm 44.0
